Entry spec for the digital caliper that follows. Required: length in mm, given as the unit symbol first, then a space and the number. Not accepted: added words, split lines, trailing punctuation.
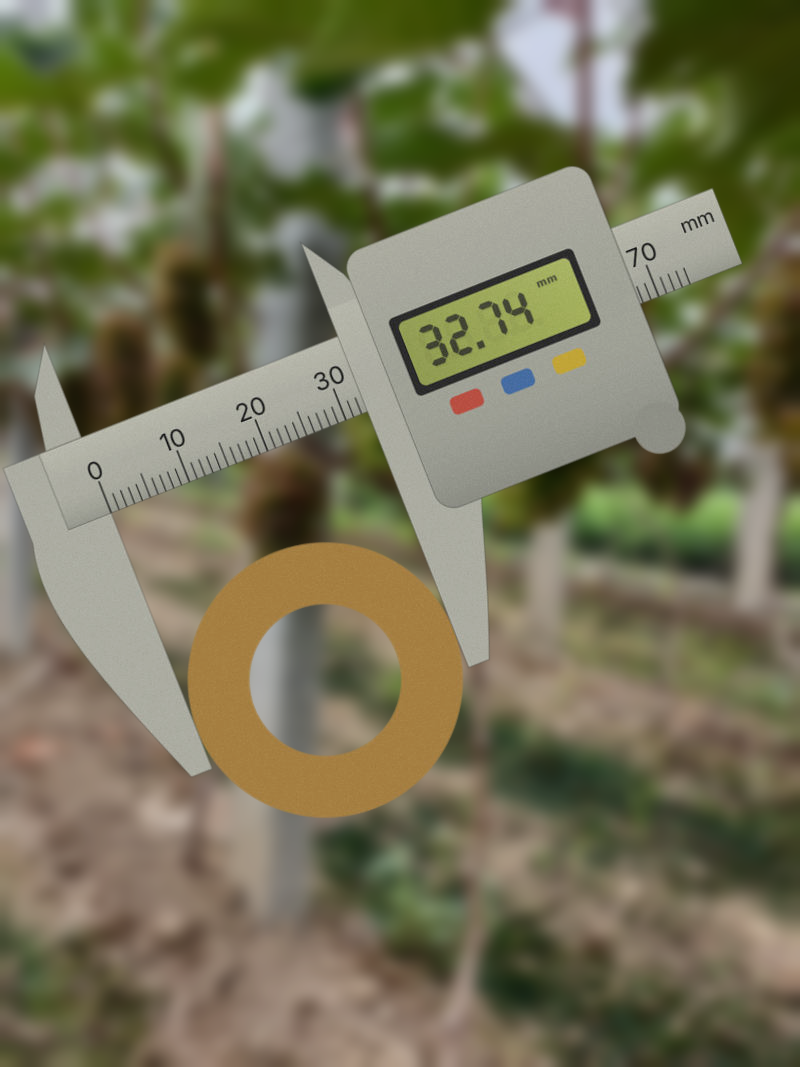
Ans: mm 32.74
